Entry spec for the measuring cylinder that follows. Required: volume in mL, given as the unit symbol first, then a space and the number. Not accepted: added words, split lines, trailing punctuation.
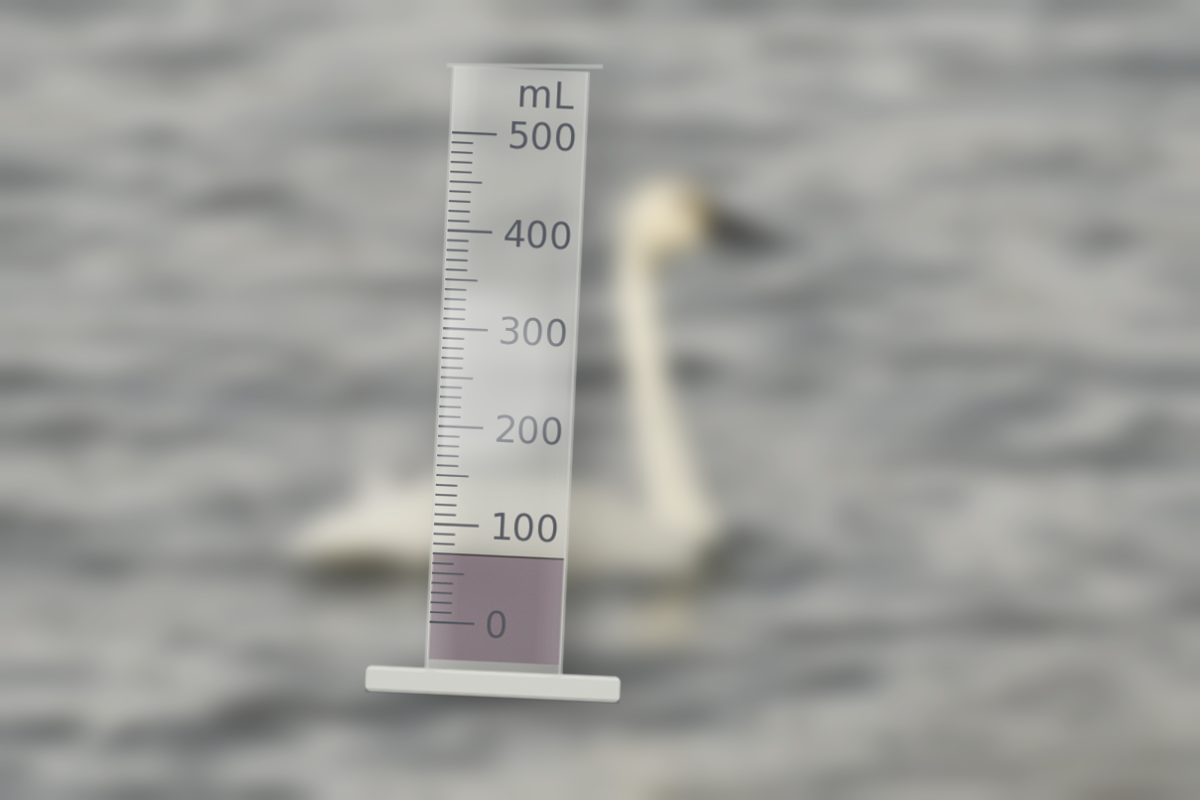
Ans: mL 70
